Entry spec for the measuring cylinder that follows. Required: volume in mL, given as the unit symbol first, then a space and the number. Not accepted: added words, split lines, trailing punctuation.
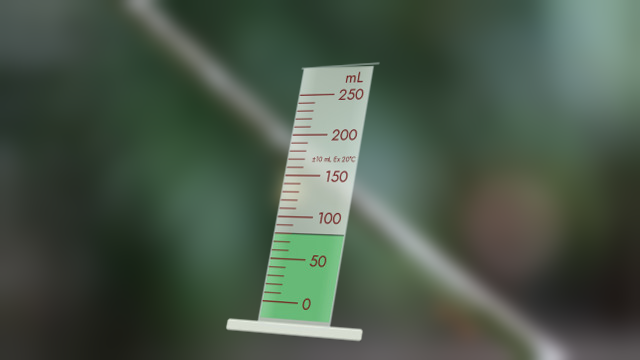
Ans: mL 80
